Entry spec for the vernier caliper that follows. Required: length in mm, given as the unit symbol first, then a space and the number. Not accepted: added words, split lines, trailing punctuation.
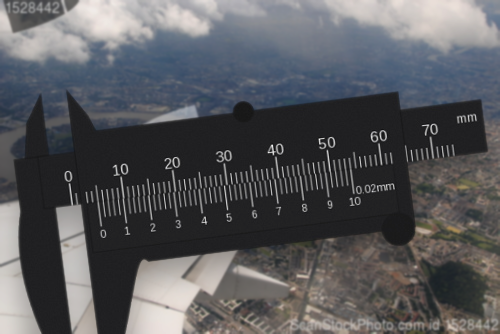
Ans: mm 5.0
